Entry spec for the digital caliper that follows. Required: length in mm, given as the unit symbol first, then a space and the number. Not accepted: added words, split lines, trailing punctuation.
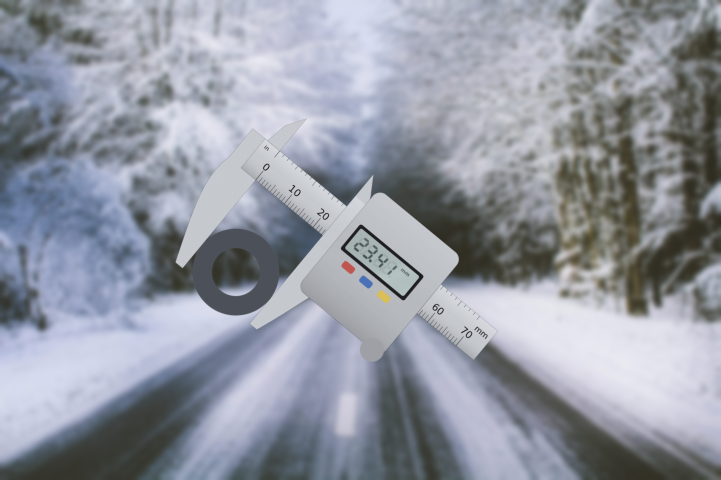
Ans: mm 23.41
